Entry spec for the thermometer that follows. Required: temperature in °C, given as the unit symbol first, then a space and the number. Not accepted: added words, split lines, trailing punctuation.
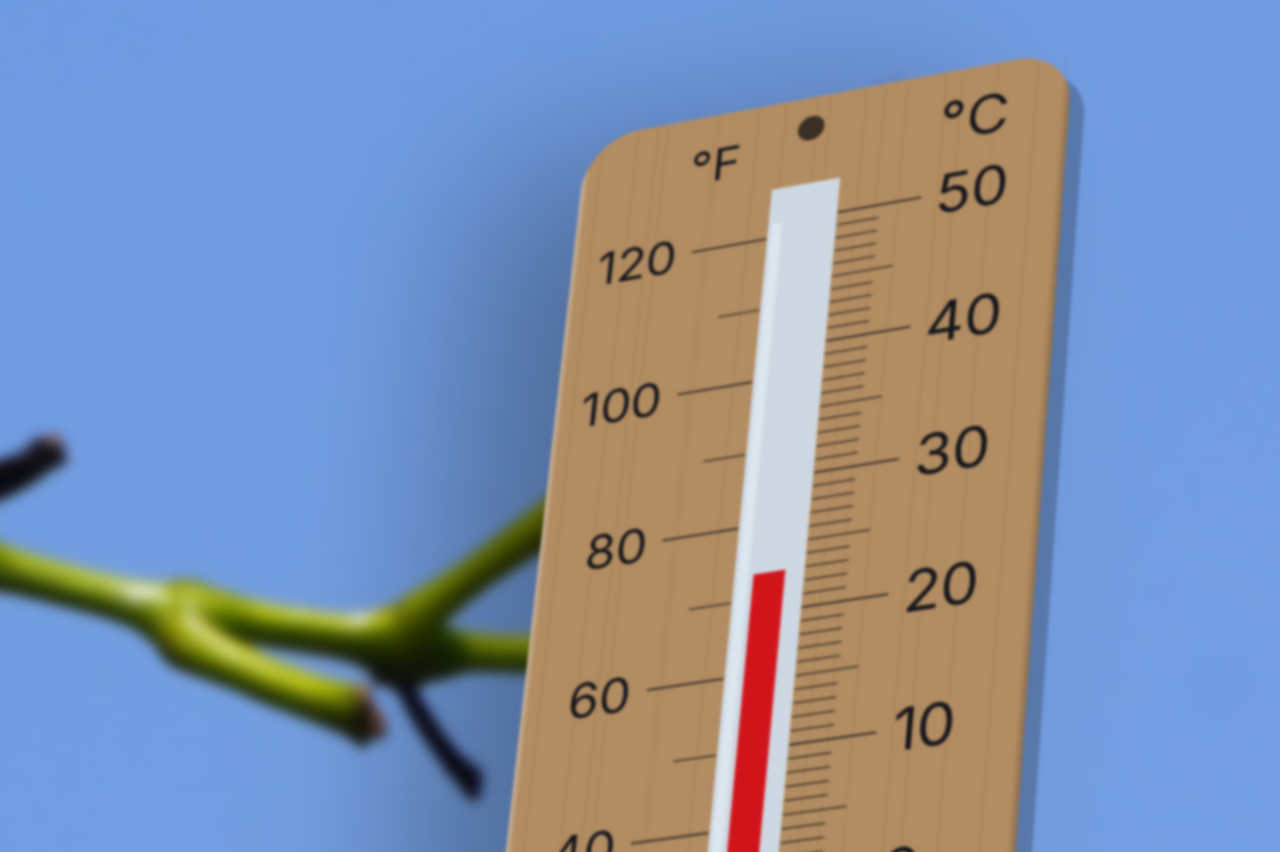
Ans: °C 23
